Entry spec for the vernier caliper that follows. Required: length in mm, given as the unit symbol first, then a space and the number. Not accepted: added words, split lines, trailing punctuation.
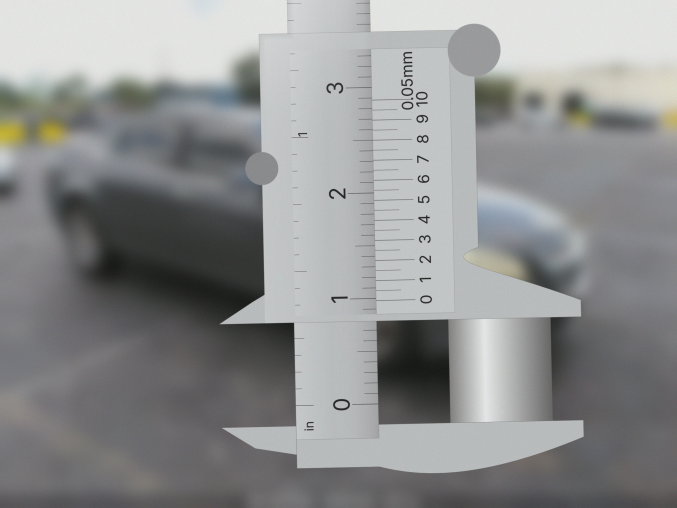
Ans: mm 9.8
